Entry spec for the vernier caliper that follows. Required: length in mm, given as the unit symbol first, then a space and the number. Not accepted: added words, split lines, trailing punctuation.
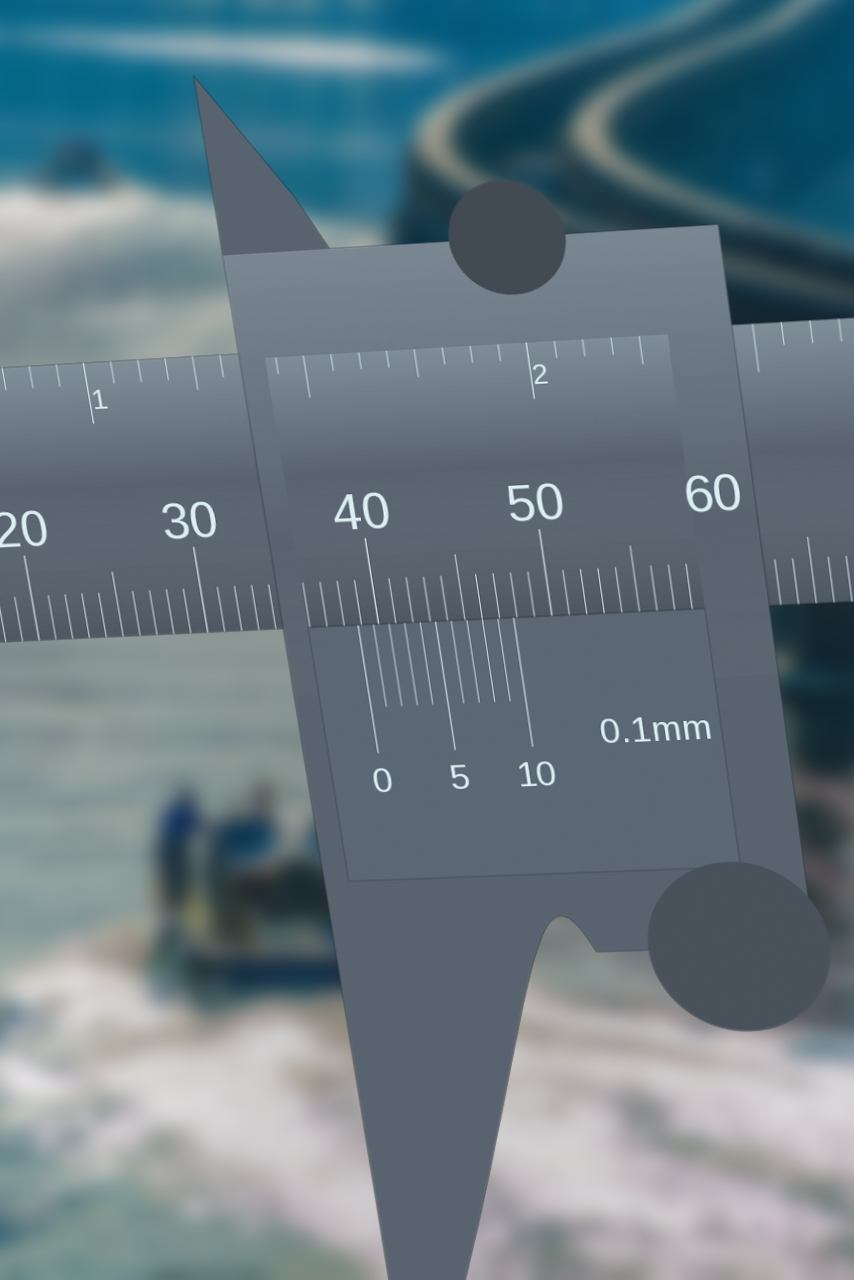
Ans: mm 38.8
